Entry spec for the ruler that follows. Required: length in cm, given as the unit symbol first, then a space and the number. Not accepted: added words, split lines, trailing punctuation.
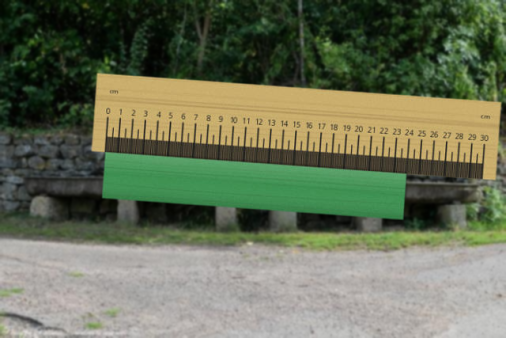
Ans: cm 24
